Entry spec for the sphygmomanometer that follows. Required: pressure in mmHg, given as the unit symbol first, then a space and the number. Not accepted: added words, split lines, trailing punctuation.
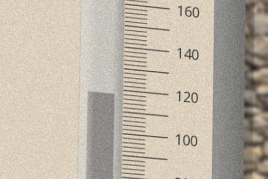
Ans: mmHg 118
